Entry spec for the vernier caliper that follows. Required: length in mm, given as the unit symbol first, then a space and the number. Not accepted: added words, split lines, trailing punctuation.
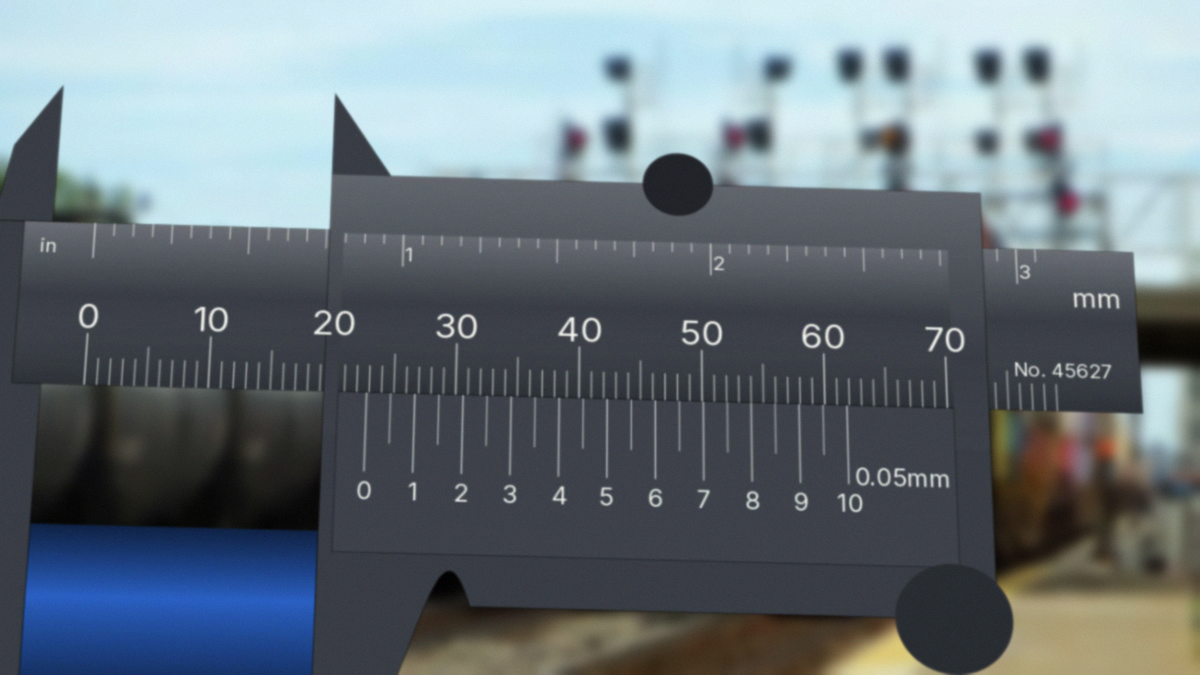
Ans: mm 22.8
